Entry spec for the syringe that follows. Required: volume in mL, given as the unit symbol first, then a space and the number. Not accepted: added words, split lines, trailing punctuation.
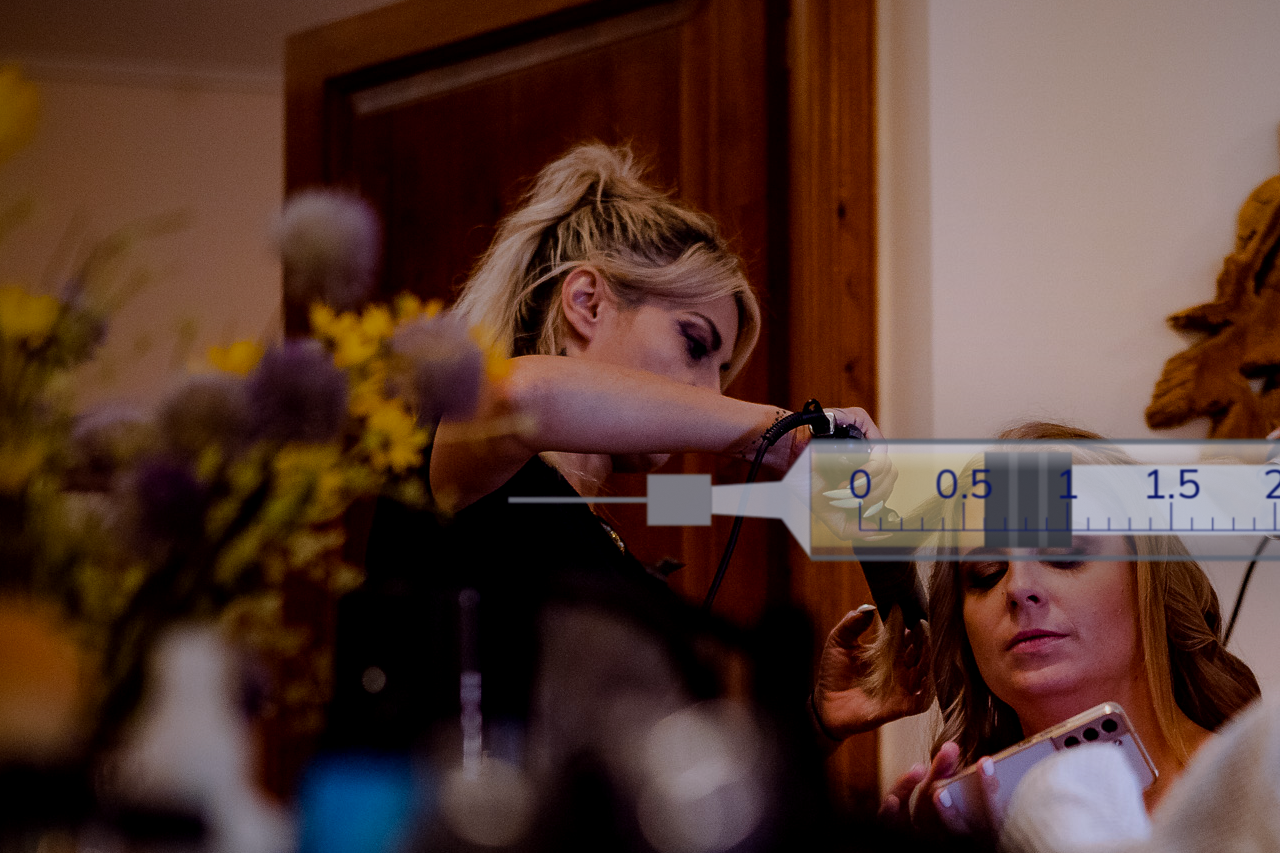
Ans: mL 0.6
